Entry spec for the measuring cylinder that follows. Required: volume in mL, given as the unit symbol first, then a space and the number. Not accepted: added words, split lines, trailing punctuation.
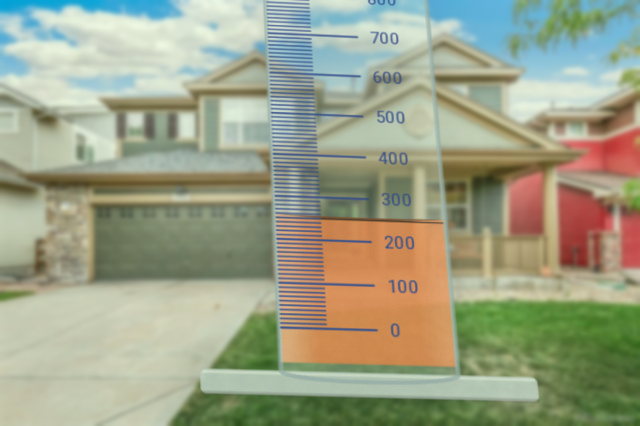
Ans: mL 250
